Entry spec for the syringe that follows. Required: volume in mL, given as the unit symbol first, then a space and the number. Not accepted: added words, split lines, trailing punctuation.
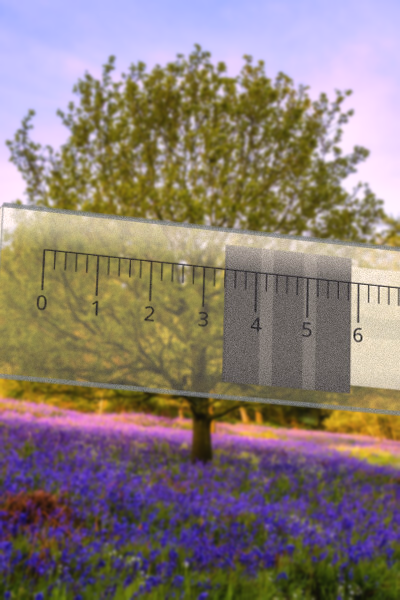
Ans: mL 3.4
